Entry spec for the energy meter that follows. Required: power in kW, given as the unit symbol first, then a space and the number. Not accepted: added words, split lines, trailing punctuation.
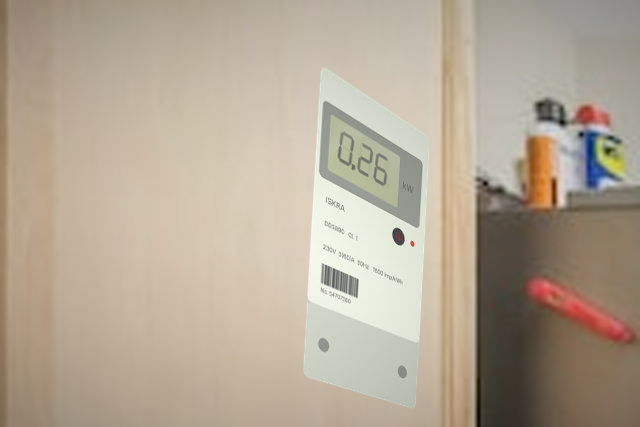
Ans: kW 0.26
